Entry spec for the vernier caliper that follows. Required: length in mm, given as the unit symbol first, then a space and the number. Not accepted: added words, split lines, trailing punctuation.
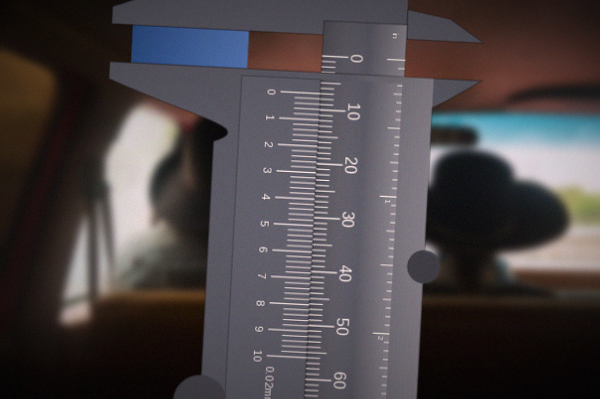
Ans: mm 7.0
